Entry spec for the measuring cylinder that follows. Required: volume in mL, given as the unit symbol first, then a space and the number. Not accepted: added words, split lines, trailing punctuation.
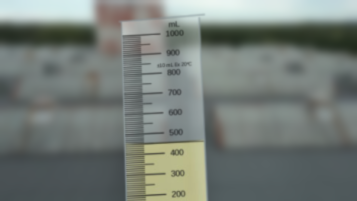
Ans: mL 450
